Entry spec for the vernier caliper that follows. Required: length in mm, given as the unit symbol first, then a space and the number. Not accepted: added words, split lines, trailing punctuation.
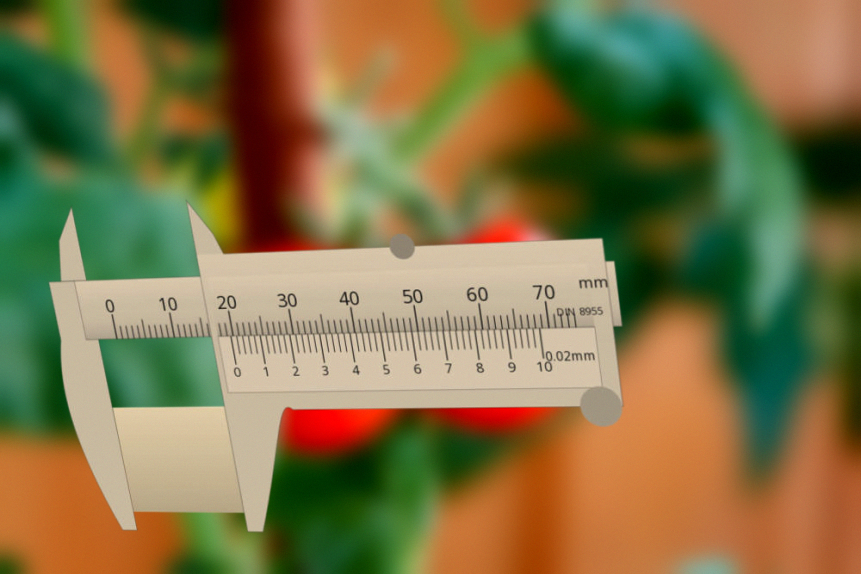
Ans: mm 19.6
